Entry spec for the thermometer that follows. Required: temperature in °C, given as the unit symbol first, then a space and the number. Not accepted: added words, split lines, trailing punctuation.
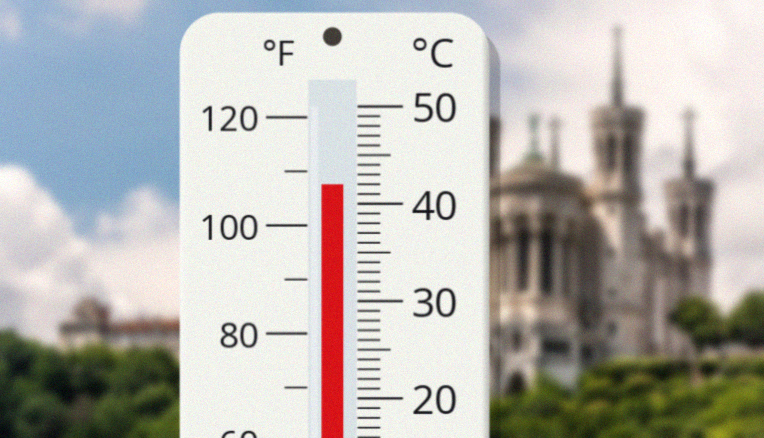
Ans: °C 42
